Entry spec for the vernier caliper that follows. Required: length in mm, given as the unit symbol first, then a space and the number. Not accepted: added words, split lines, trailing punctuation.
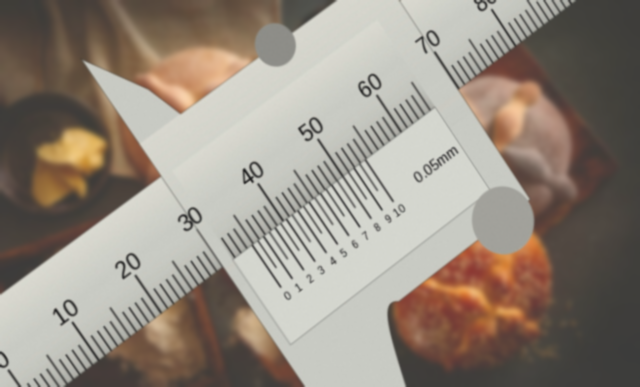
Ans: mm 34.8
